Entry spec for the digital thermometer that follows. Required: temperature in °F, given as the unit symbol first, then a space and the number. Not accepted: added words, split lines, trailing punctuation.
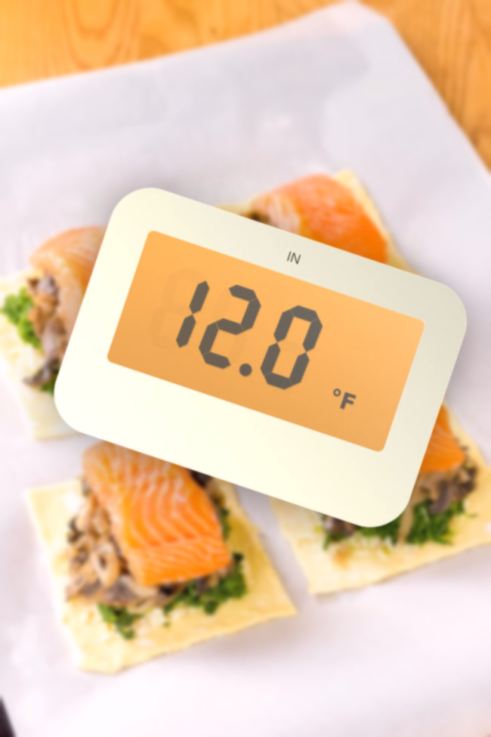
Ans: °F 12.0
